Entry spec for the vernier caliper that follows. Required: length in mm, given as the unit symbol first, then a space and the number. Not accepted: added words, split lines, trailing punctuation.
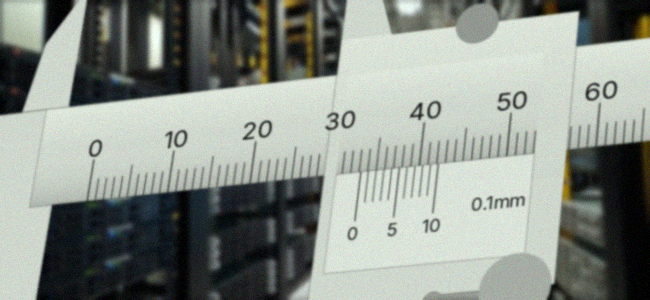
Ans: mm 33.2
